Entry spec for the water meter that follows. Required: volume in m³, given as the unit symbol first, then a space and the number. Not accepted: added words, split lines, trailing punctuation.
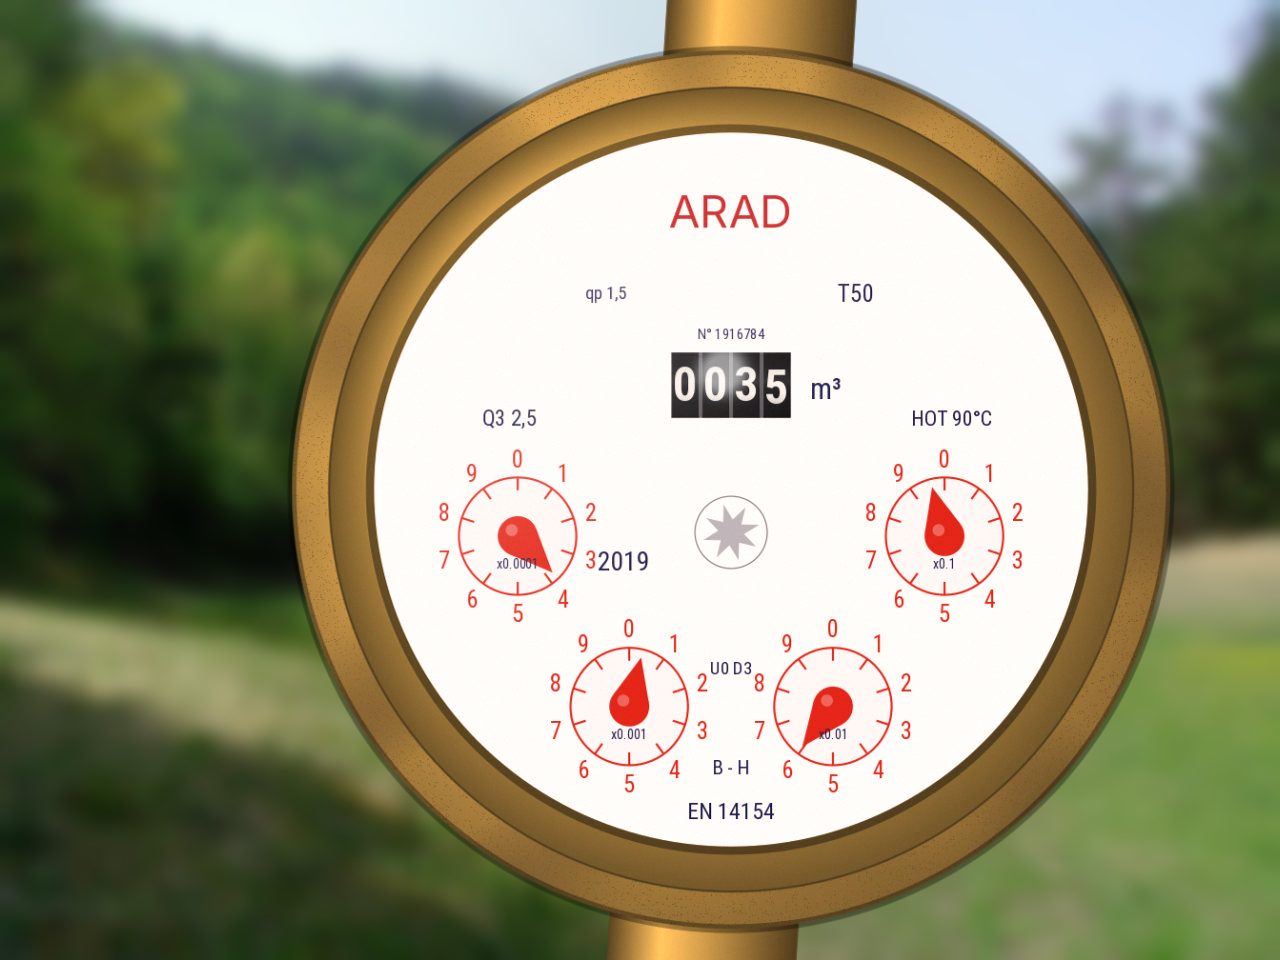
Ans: m³ 34.9603
